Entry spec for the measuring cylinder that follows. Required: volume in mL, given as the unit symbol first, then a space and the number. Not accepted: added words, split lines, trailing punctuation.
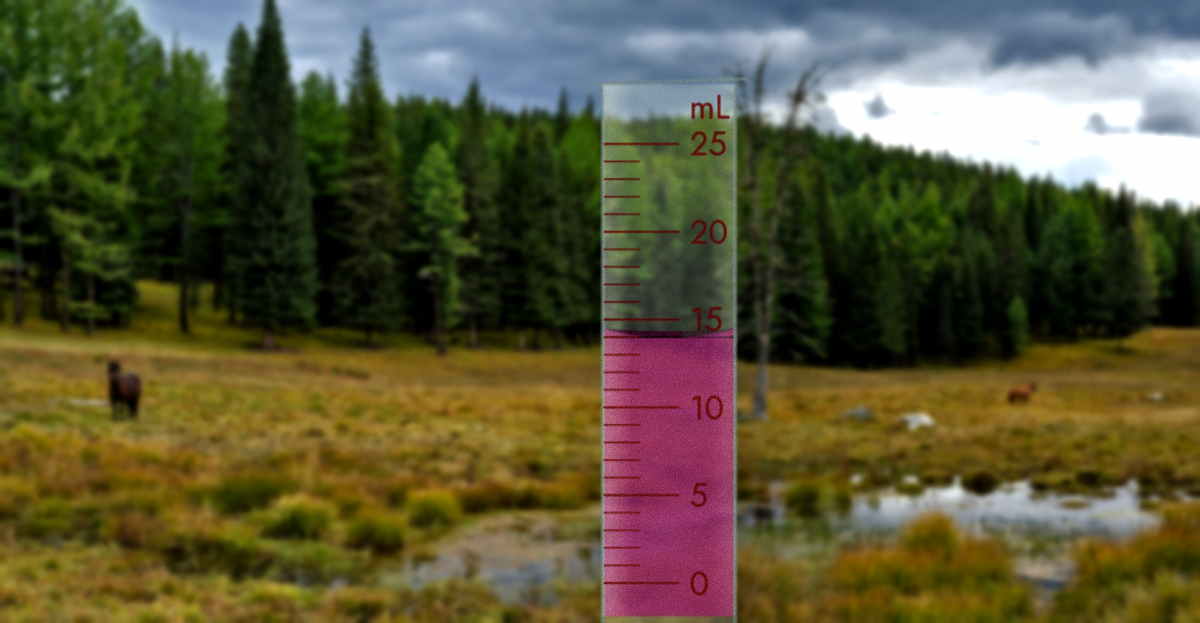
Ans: mL 14
